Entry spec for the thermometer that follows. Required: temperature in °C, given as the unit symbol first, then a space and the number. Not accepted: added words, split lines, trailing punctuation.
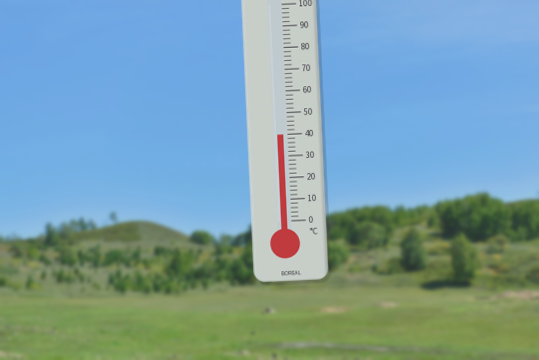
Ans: °C 40
